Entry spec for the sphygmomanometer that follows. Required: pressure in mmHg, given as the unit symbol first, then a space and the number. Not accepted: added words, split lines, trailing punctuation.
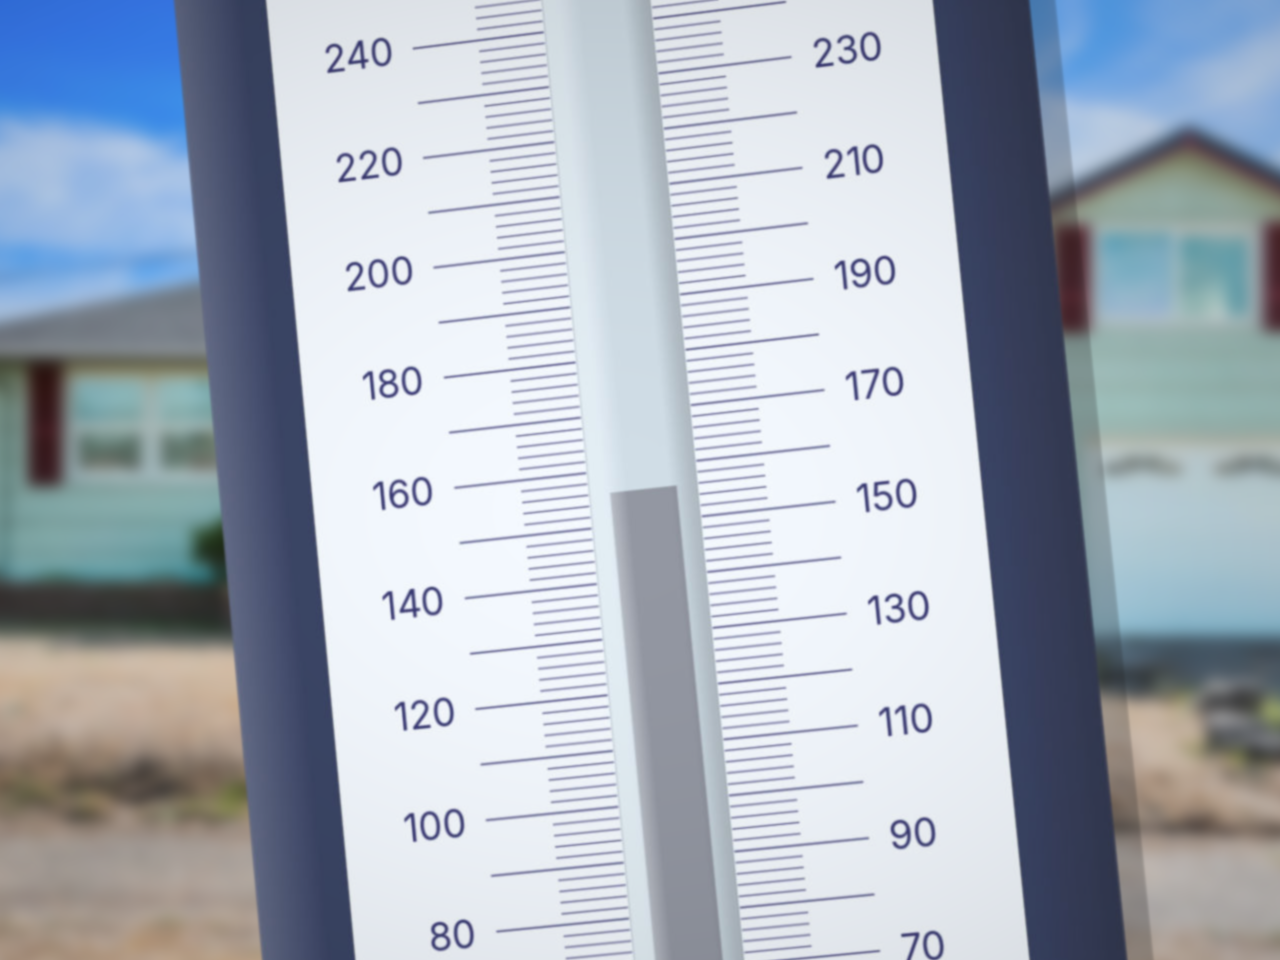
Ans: mmHg 156
